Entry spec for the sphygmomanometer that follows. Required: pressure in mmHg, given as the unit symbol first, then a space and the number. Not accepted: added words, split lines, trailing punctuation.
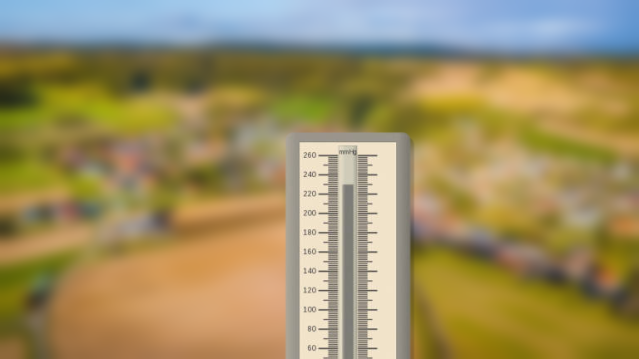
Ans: mmHg 230
